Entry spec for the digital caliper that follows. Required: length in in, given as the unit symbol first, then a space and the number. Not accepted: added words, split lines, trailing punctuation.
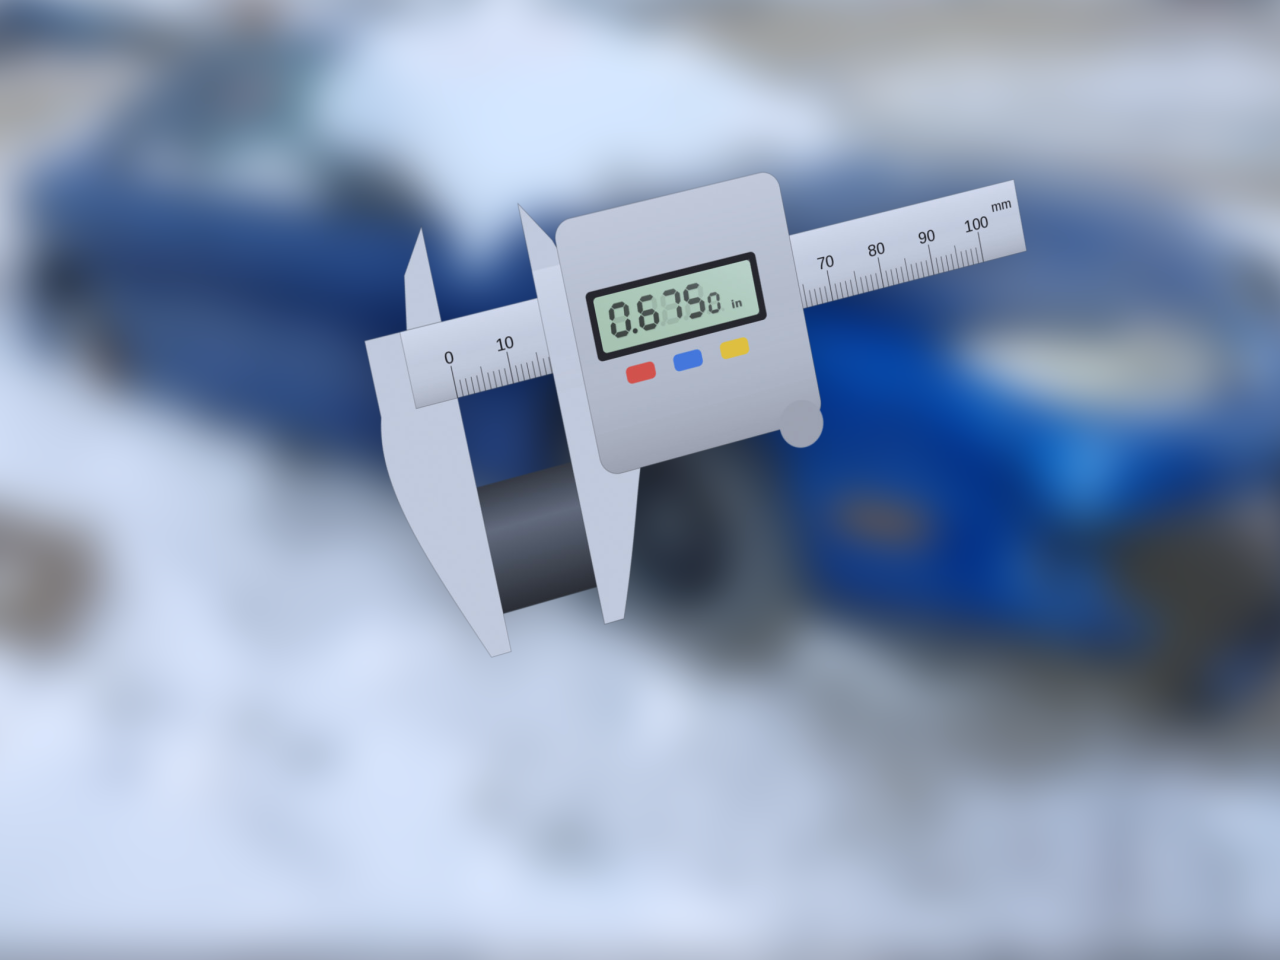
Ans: in 0.6750
